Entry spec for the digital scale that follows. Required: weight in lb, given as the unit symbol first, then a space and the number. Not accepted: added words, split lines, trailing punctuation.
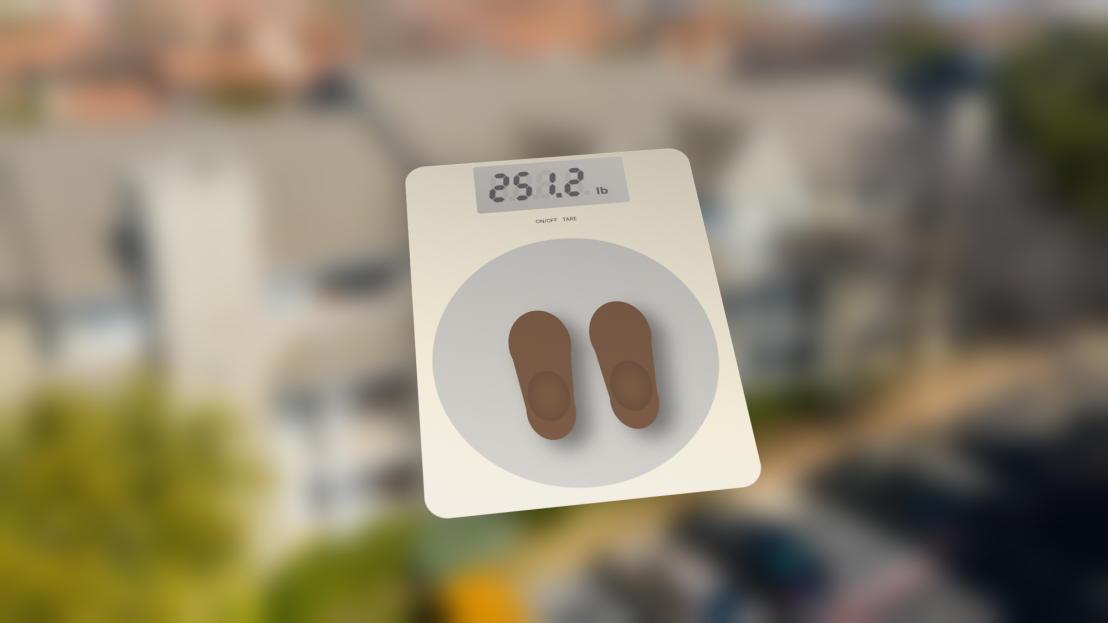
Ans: lb 251.2
